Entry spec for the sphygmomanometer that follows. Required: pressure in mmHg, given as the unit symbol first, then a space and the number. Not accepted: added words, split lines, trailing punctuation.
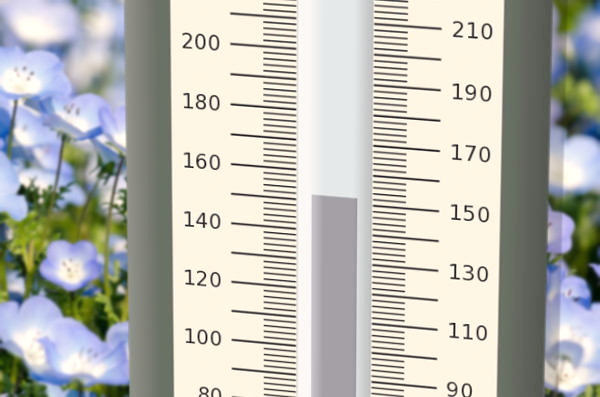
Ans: mmHg 152
